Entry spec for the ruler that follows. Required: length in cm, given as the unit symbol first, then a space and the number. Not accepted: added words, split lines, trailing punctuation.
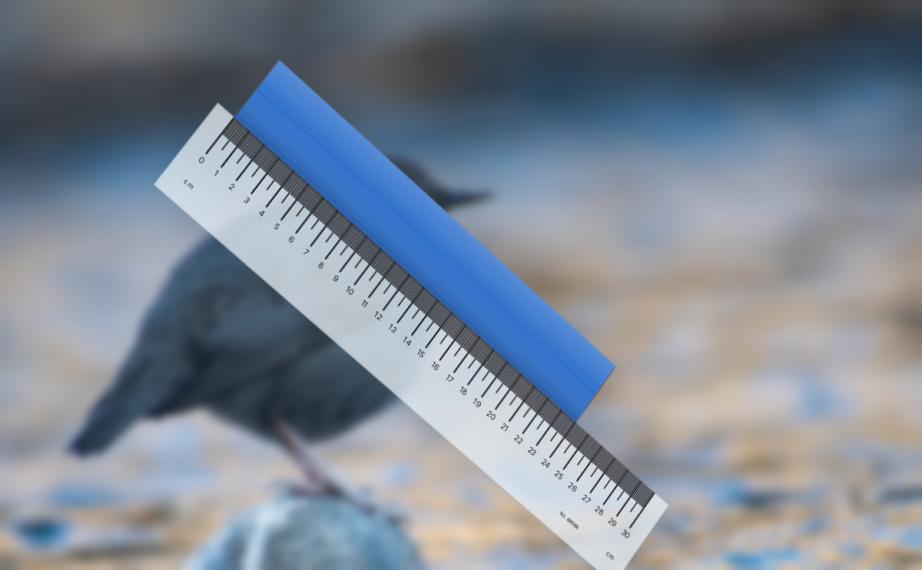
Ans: cm 24
